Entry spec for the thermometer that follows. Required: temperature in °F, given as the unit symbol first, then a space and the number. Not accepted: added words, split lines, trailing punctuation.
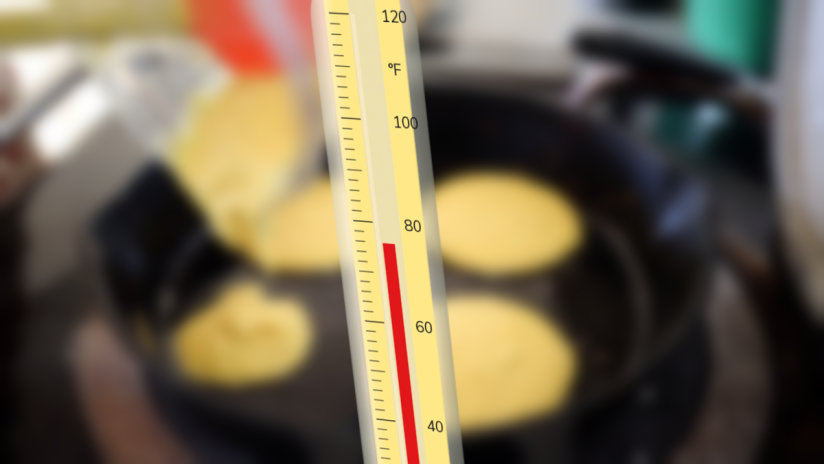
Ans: °F 76
